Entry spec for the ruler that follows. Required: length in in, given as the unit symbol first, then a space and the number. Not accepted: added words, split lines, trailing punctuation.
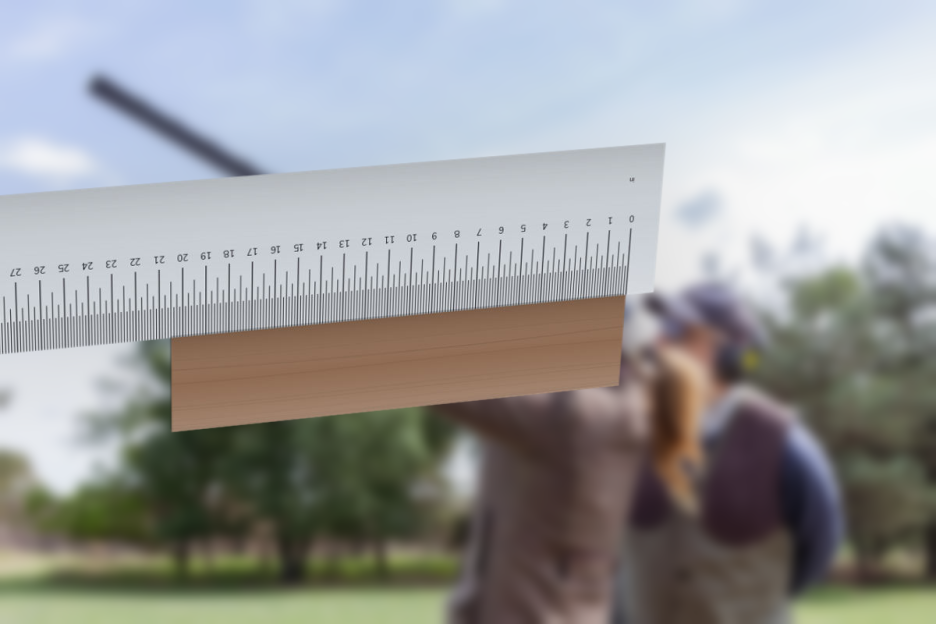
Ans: in 20.5
